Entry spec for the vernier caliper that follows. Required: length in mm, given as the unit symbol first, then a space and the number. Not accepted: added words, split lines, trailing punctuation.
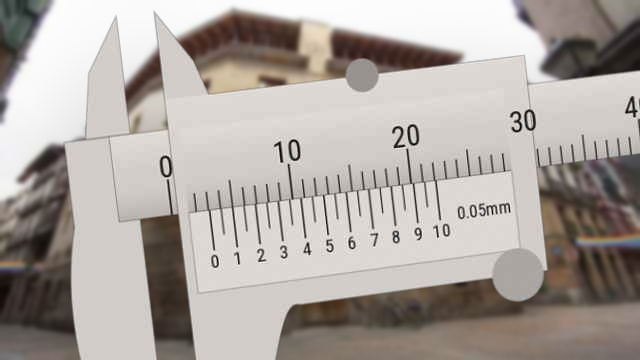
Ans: mm 3.1
